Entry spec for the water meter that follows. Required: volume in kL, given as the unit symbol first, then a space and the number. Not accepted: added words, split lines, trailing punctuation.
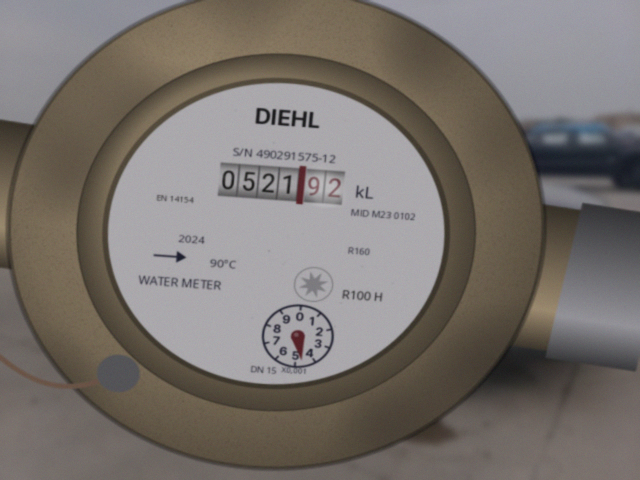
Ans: kL 521.924
